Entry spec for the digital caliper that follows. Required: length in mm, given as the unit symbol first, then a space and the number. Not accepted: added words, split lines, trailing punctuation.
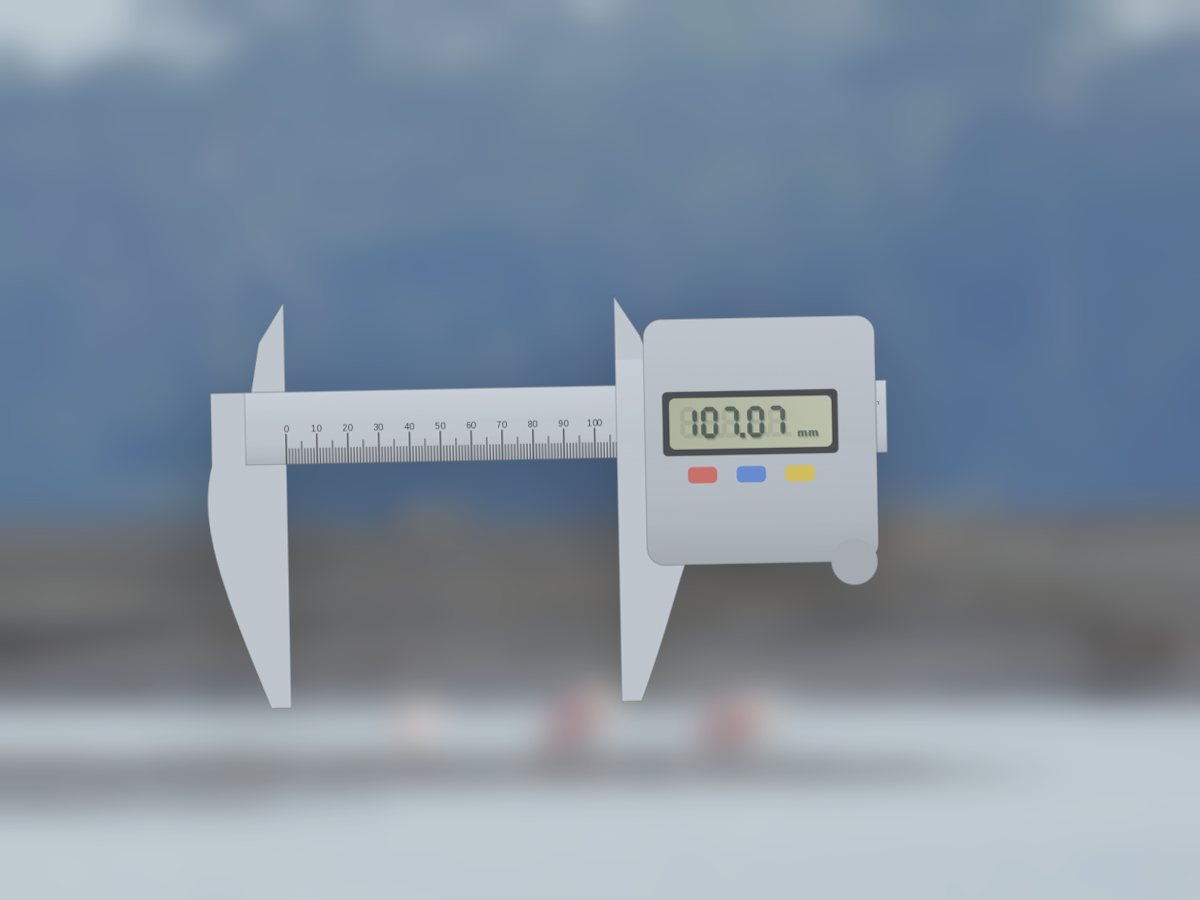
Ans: mm 107.07
